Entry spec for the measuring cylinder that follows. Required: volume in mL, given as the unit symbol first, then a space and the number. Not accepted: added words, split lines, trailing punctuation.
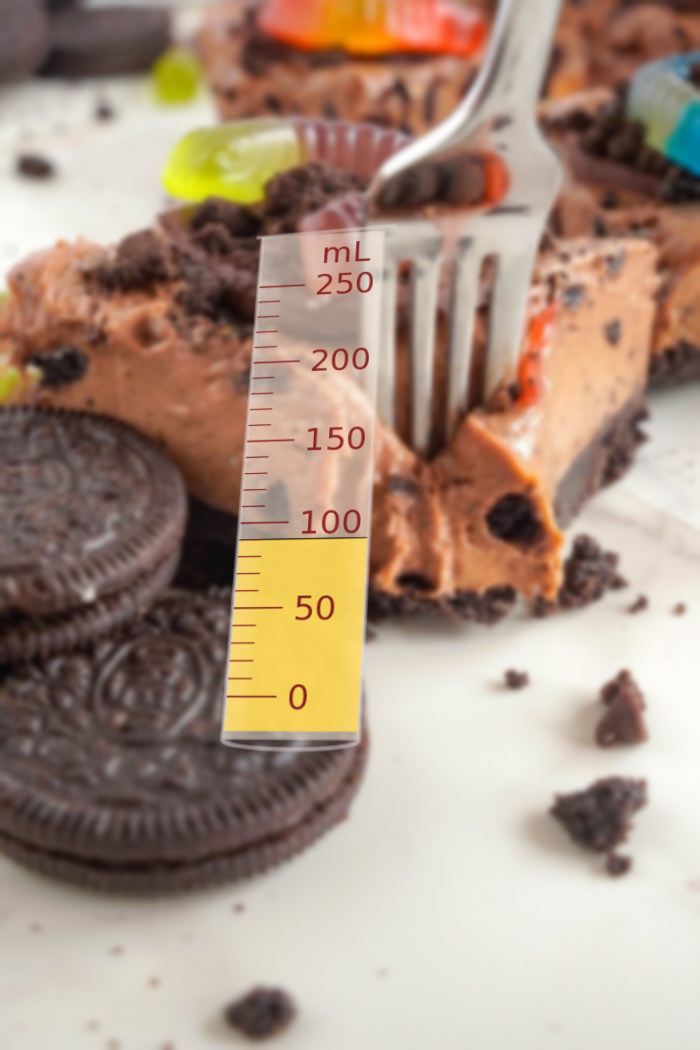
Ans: mL 90
